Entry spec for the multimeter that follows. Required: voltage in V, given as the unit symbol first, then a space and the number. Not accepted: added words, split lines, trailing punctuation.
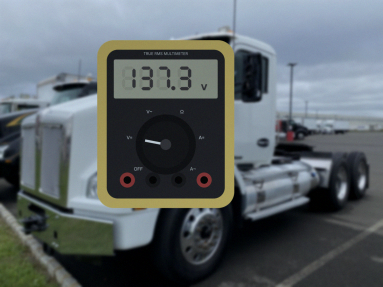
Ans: V 137.3
